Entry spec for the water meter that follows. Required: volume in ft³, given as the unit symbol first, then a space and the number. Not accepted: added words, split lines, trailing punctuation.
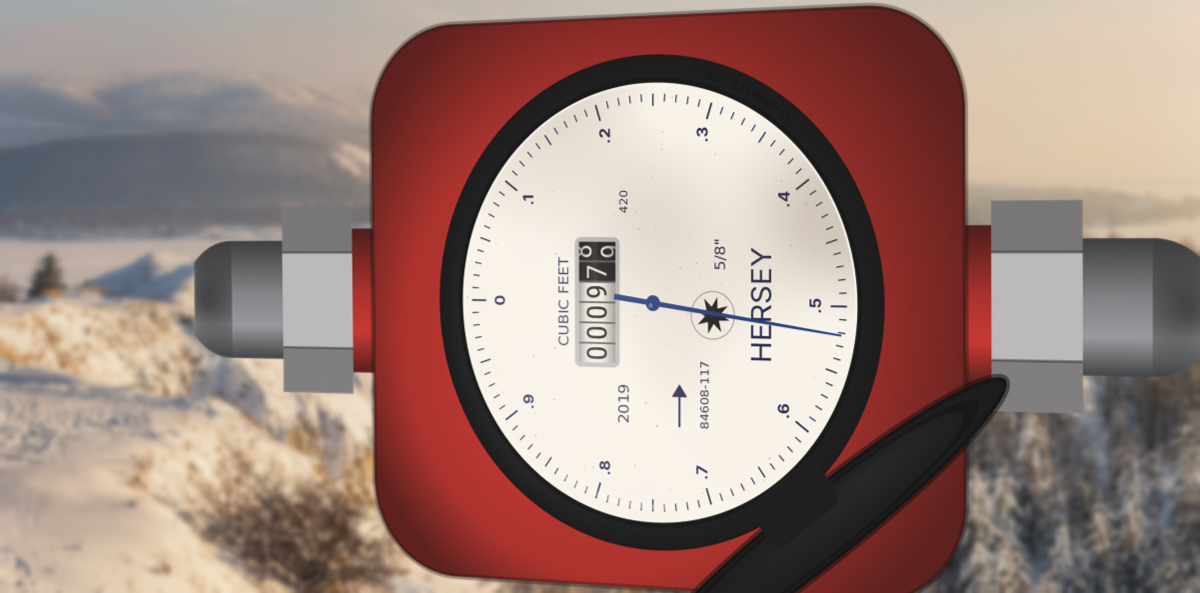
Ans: ft³ 978.52
